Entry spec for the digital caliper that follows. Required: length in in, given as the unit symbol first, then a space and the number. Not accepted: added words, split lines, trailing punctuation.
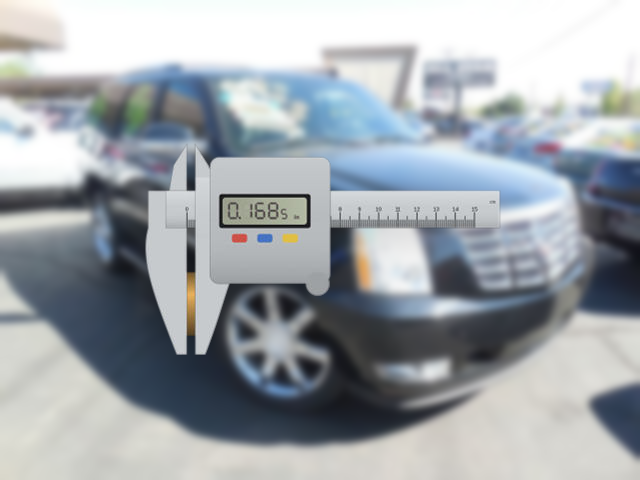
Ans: in 0.1685
